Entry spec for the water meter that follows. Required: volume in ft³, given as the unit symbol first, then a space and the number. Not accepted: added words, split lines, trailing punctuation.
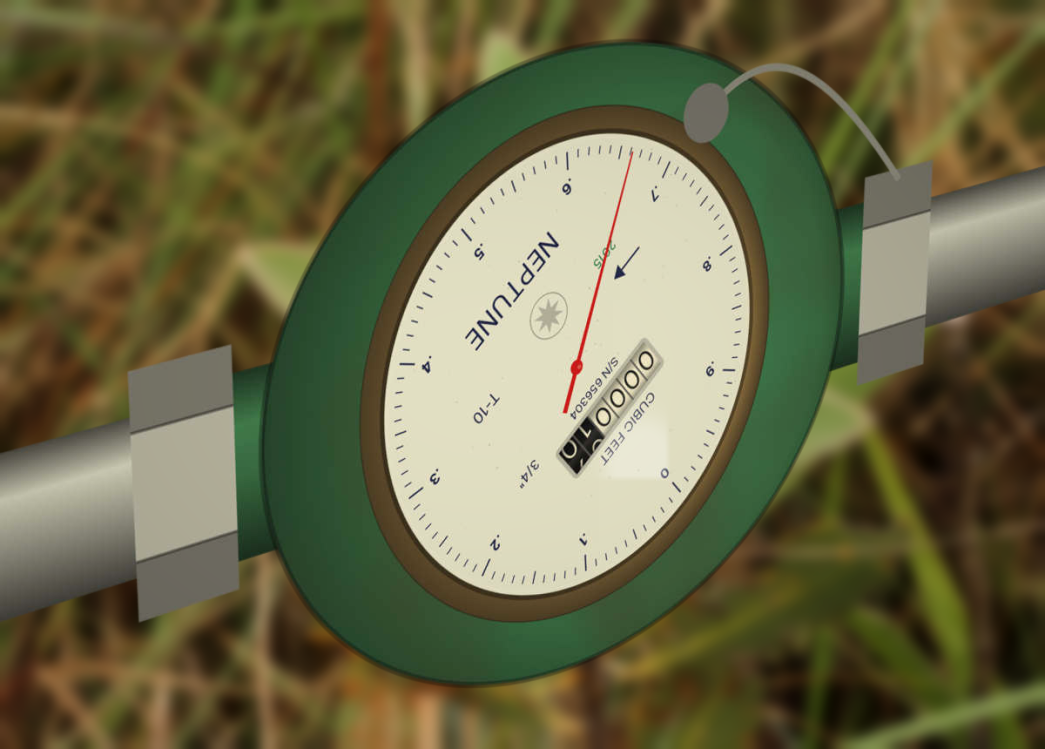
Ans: ft³ 9.66
